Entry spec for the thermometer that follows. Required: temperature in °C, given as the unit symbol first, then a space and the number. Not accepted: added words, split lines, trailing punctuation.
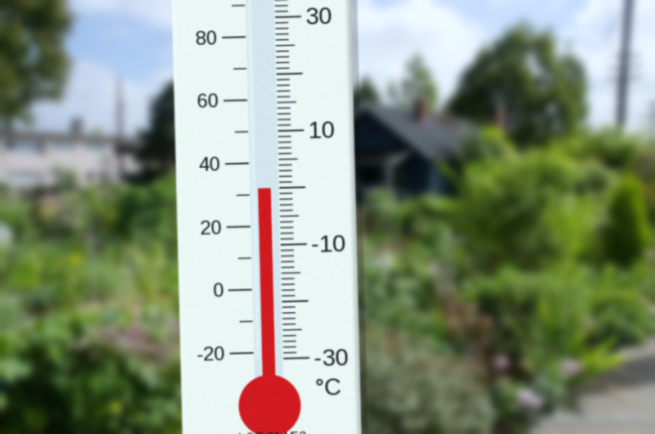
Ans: °C 0
